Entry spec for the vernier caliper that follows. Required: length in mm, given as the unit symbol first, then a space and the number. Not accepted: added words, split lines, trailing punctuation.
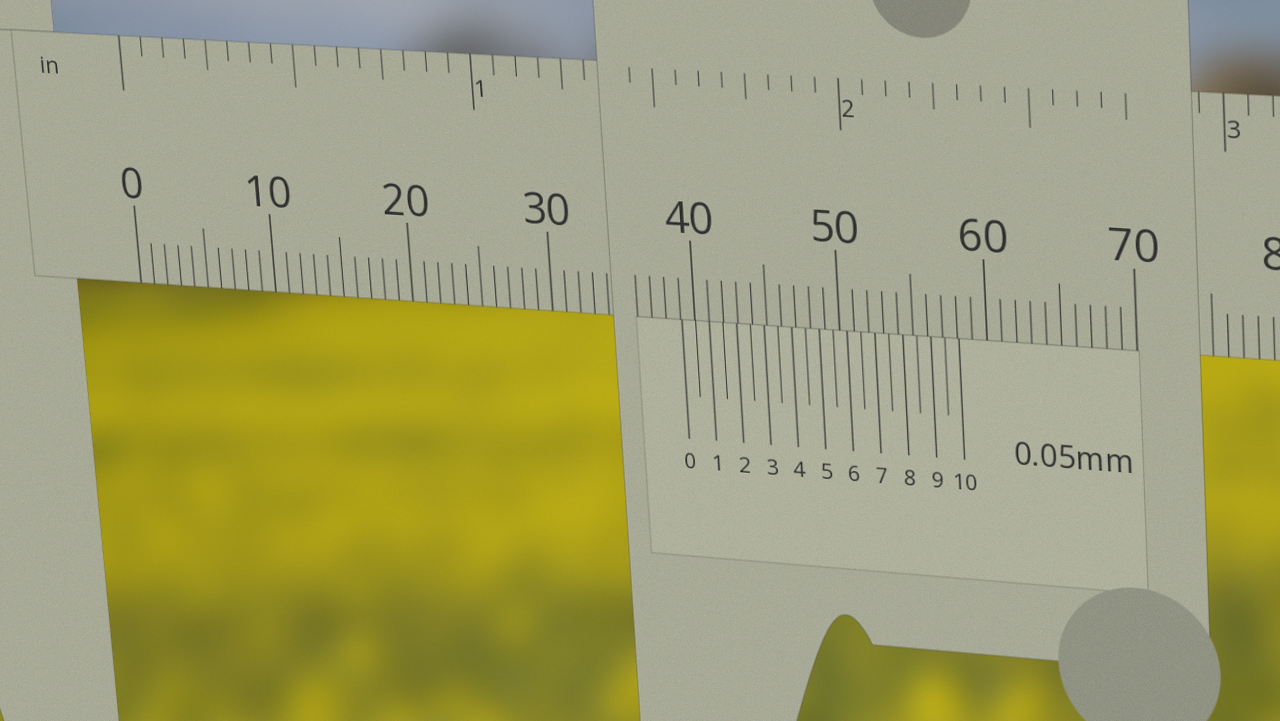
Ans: mm 39.1
